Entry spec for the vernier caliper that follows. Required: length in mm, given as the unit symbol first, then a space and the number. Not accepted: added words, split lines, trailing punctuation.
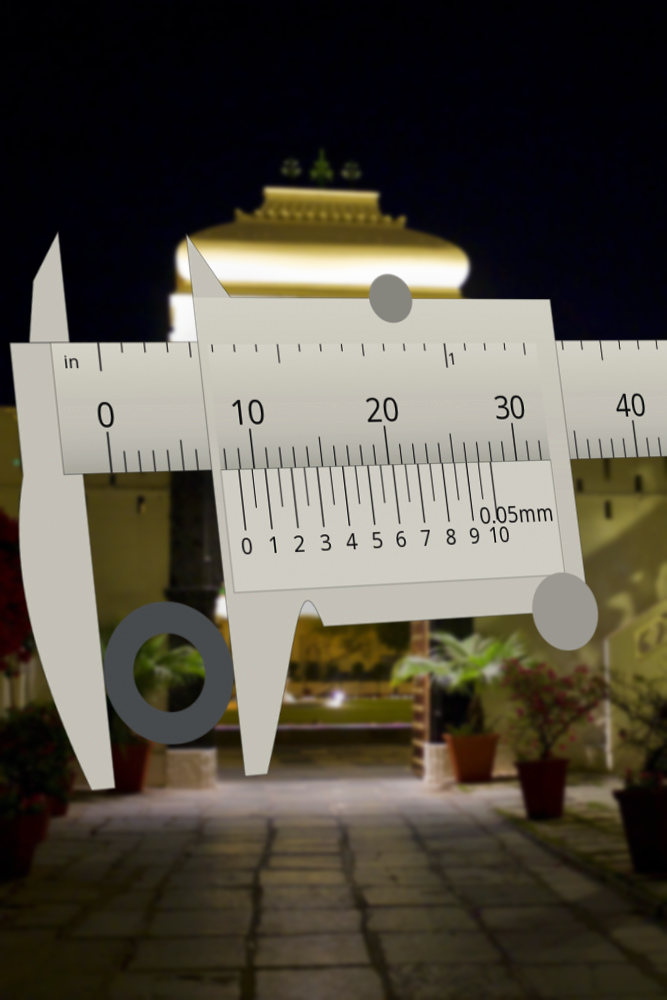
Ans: mm 8.9
